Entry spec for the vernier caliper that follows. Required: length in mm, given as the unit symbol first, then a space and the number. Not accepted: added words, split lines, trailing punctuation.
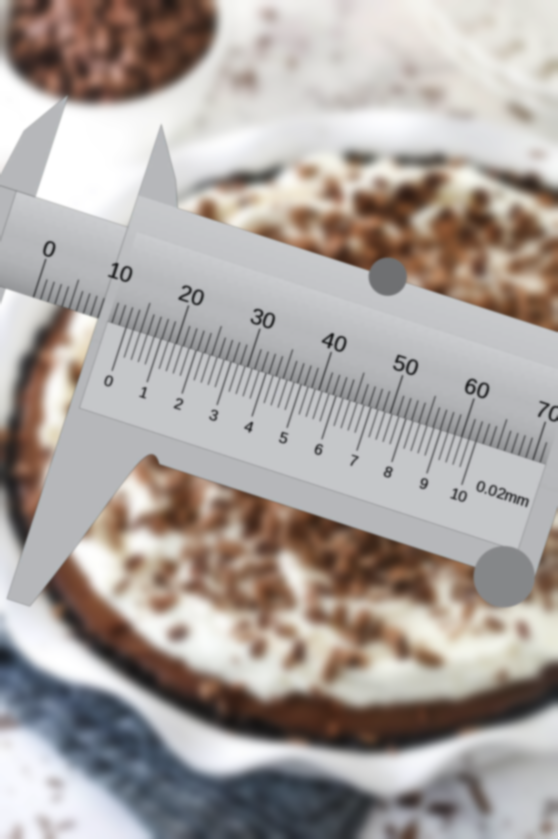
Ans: mm 13.0
